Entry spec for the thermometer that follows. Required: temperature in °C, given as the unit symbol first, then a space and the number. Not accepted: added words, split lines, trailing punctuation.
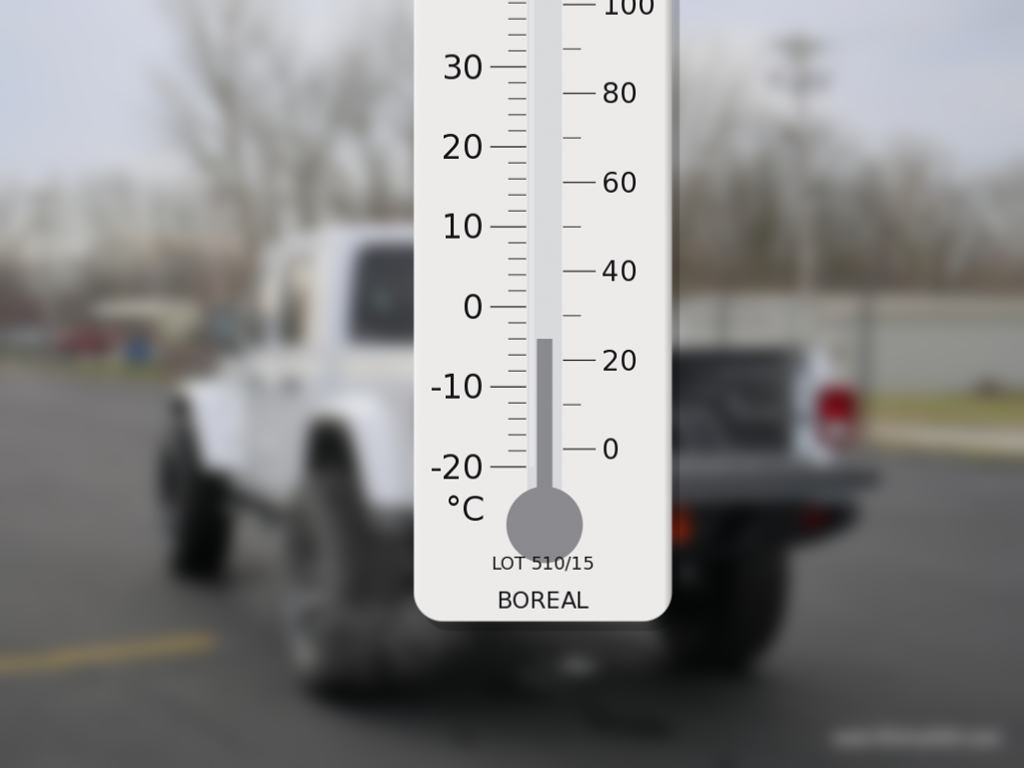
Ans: °C -4
